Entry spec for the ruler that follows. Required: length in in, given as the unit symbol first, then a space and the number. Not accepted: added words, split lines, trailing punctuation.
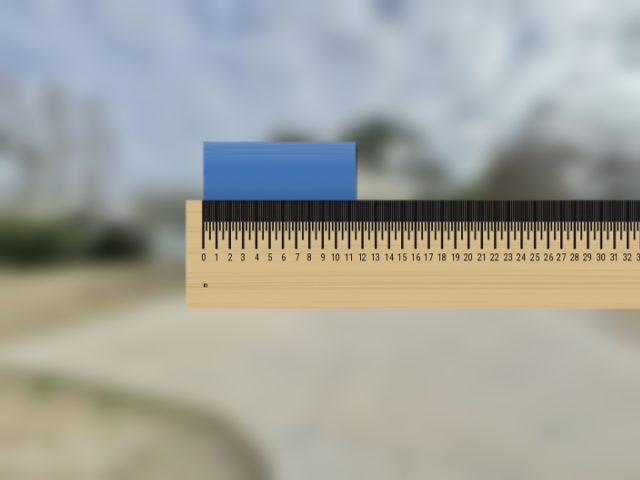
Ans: in 11.5
